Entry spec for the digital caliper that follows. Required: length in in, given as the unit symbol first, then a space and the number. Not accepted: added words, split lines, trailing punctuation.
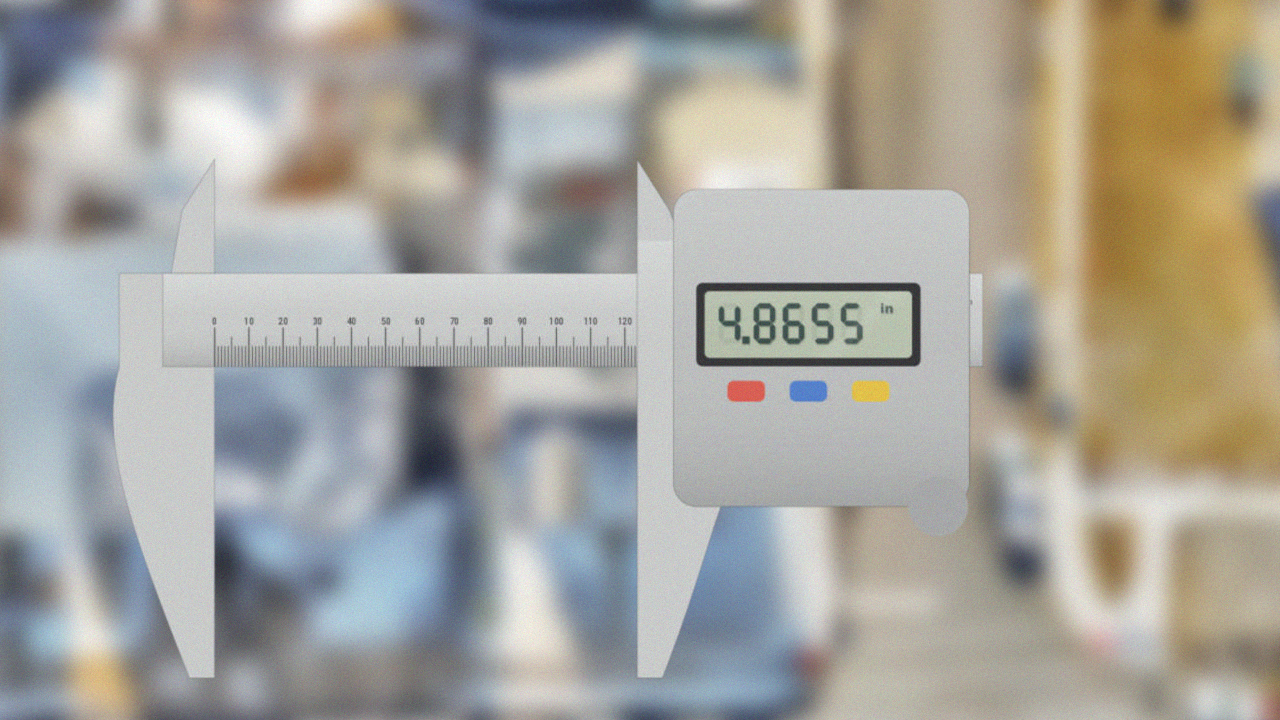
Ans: in 4.8655
